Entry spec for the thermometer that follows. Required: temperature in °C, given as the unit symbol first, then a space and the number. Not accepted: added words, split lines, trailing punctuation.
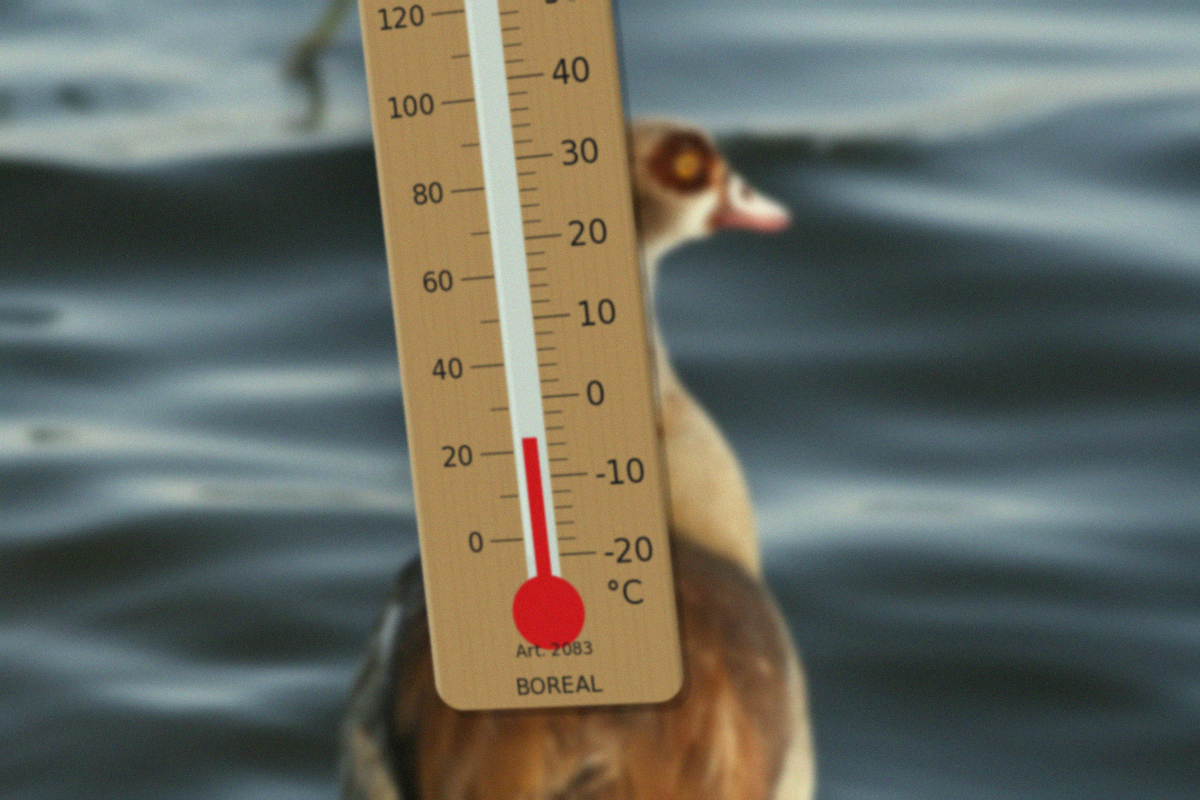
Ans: °C -5
